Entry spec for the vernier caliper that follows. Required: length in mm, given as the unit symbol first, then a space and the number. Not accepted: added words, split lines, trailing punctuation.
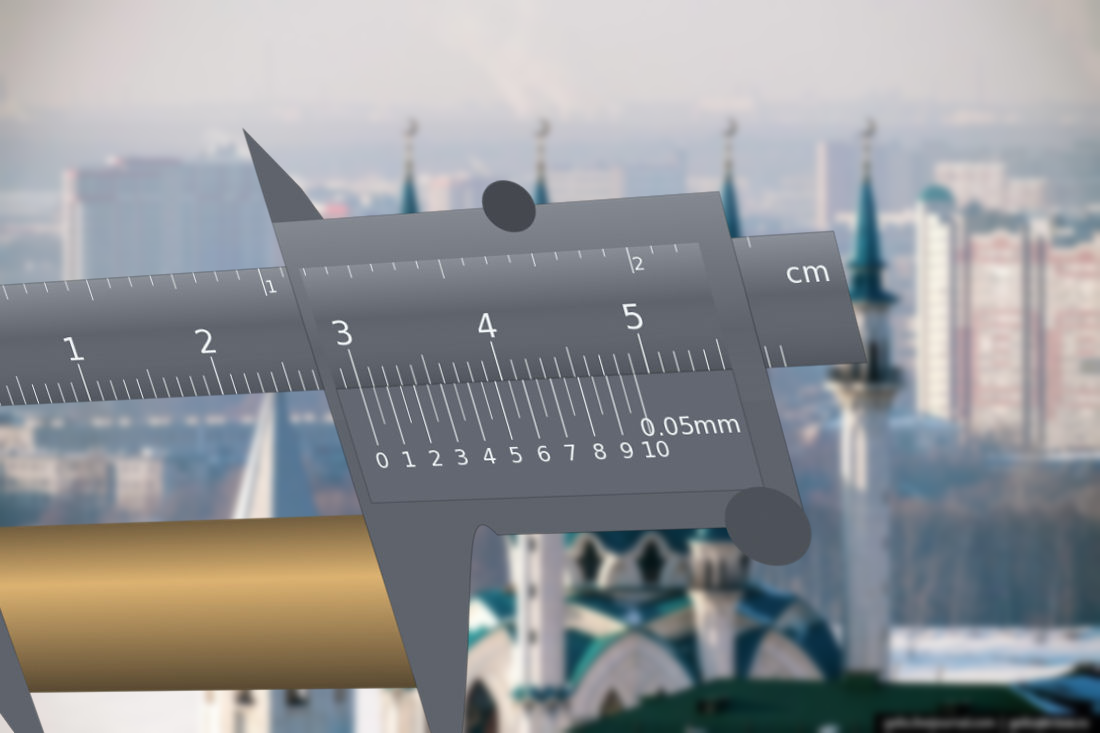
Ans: mm 30.0
